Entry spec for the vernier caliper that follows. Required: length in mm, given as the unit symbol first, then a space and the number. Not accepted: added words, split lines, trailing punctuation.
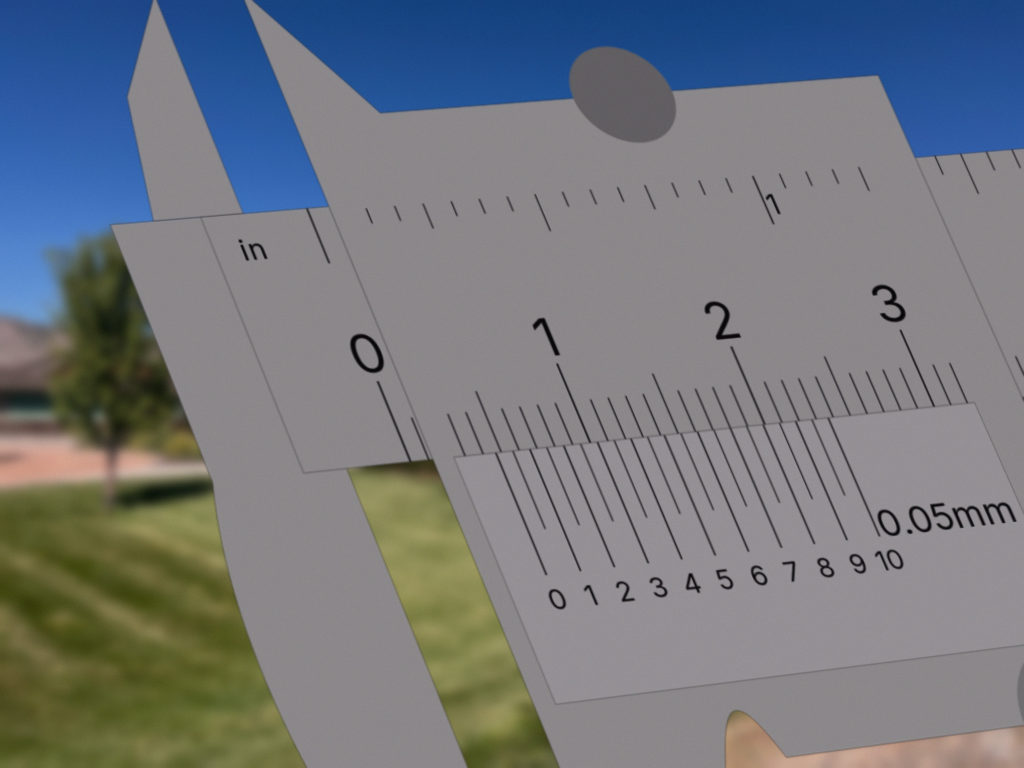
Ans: mm 4.7
